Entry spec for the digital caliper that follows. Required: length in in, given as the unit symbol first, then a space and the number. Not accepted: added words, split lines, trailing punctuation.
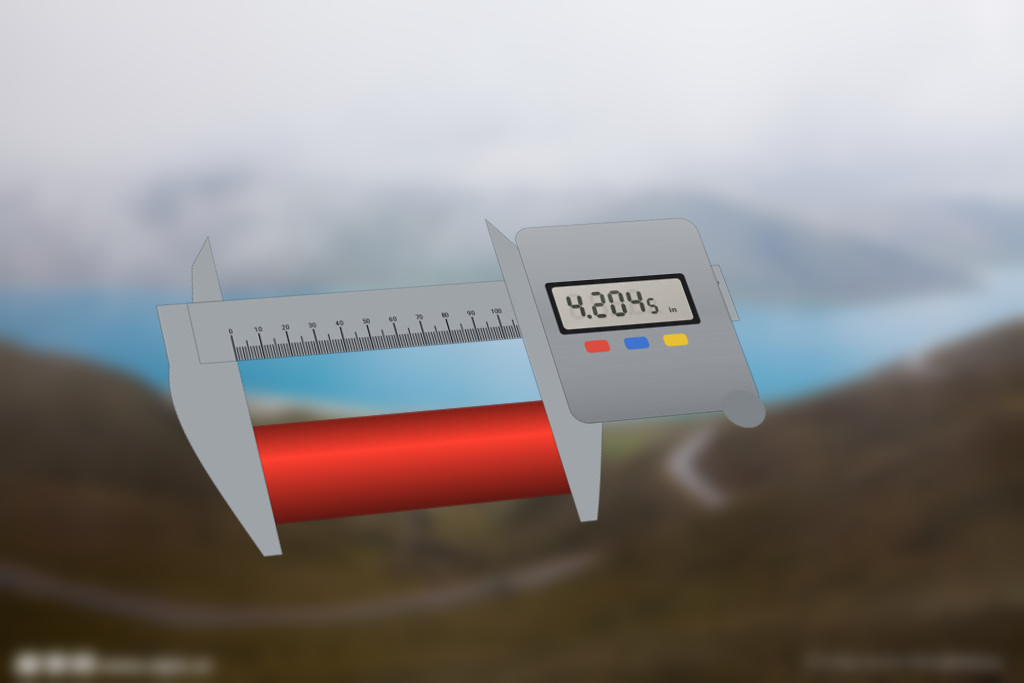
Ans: in 4.2045
